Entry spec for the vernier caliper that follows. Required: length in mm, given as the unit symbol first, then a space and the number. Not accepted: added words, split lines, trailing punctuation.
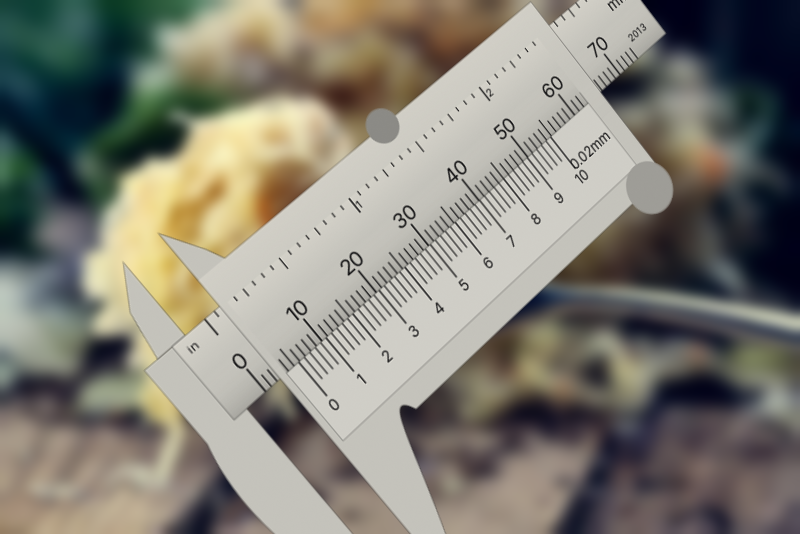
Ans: mm 5.8
